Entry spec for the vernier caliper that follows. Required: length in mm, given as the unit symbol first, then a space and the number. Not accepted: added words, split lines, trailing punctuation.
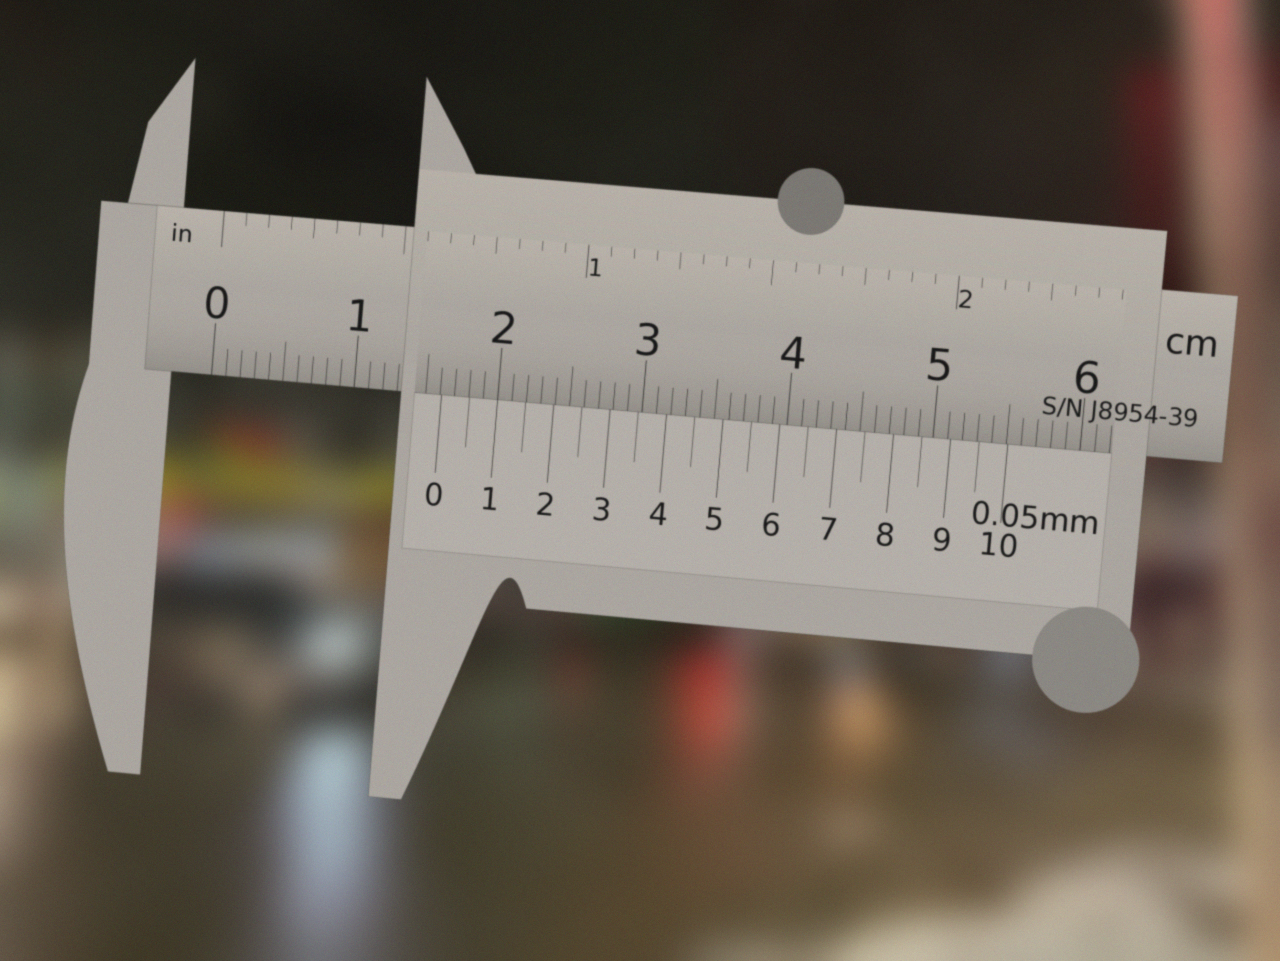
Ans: mm 16.1
